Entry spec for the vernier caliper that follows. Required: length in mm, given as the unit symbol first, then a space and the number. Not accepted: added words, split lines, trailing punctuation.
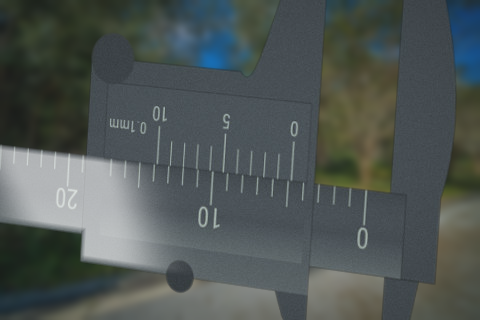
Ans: mm 4.8
